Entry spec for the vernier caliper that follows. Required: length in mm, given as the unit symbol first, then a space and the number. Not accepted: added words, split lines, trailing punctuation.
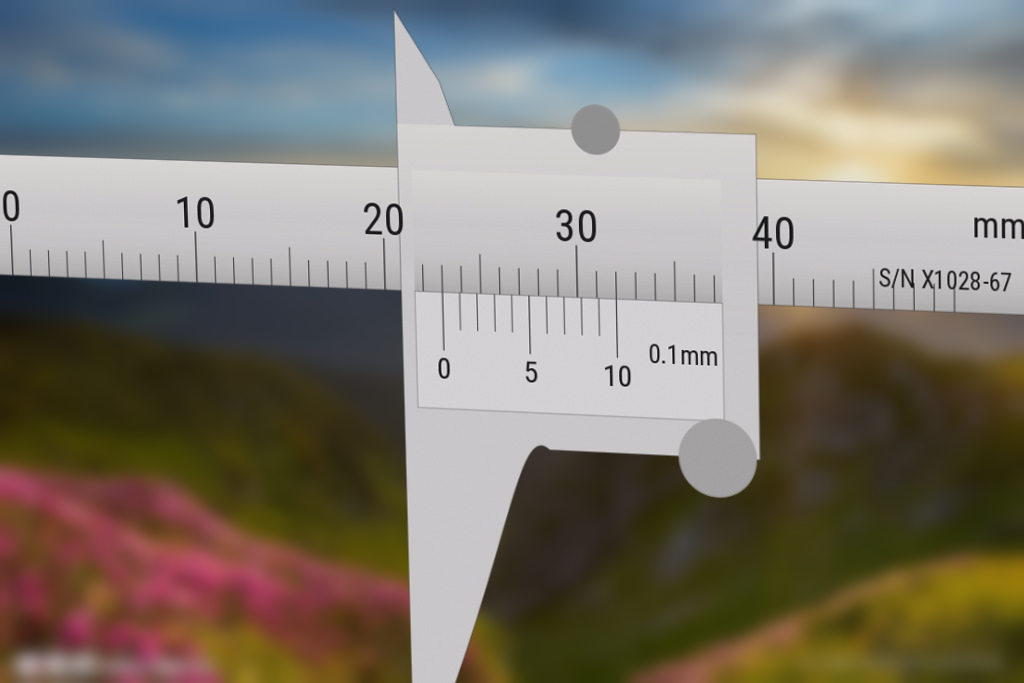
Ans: mm 23.0
